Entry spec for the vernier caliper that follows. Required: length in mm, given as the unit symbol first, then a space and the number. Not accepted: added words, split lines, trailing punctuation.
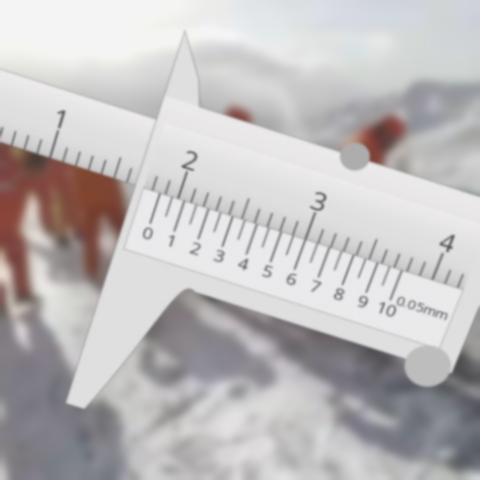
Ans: mm 18.6
